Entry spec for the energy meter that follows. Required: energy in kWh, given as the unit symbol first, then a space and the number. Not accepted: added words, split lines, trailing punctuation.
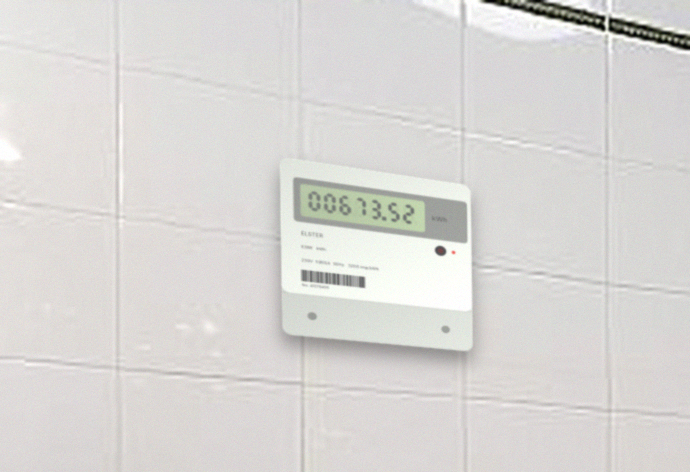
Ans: kWh 673.52
